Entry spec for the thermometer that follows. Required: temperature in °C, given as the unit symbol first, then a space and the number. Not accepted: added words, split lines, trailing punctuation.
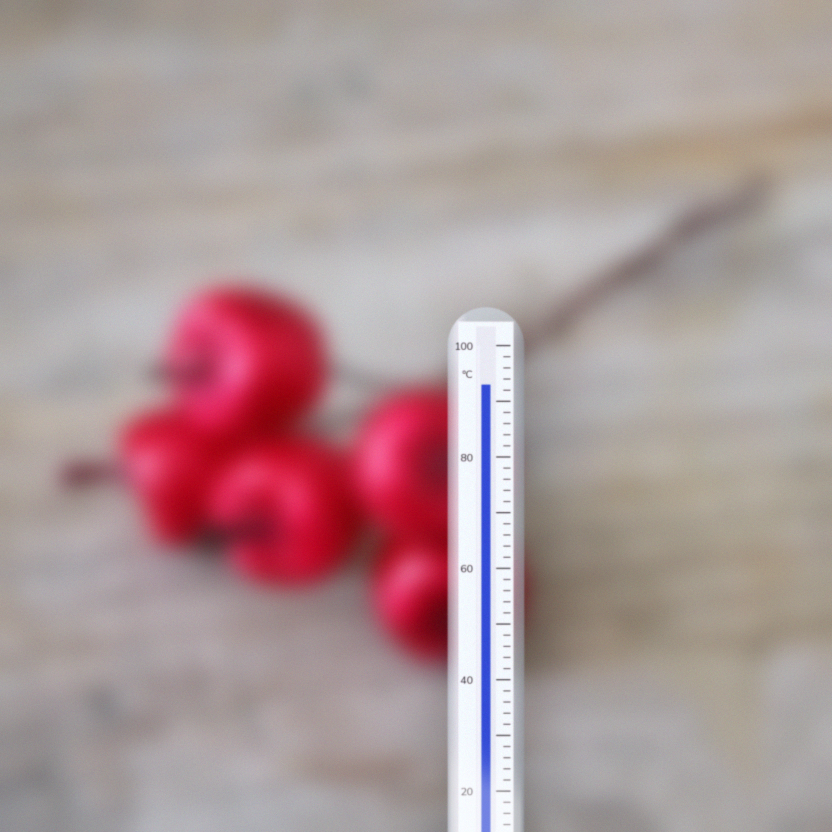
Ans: °C 93
